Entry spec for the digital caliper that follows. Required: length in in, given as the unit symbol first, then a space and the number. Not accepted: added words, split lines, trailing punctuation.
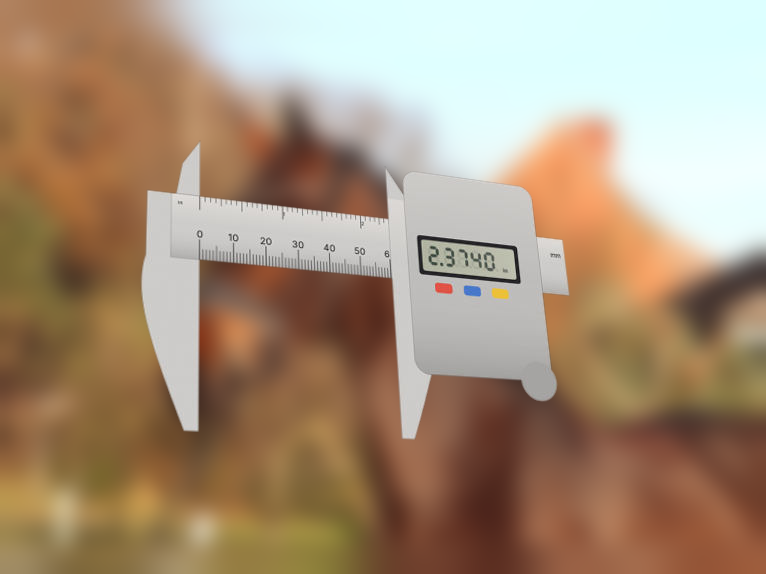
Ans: in 2.3740
